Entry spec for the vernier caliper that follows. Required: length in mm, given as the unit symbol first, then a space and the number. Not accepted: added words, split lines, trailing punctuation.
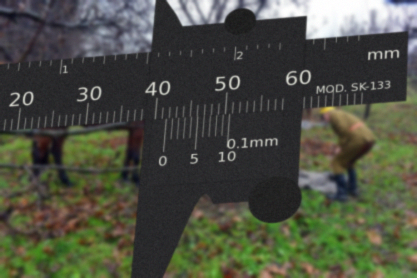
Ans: mm 41.6
